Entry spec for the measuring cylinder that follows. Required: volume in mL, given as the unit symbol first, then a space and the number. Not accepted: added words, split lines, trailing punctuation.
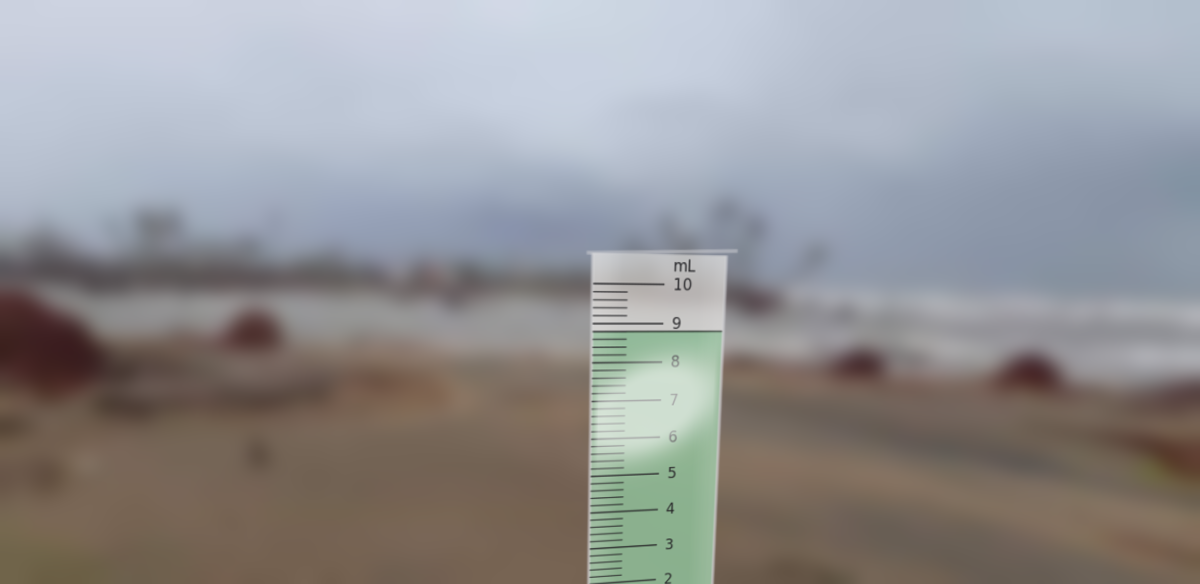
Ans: mL 8.8
